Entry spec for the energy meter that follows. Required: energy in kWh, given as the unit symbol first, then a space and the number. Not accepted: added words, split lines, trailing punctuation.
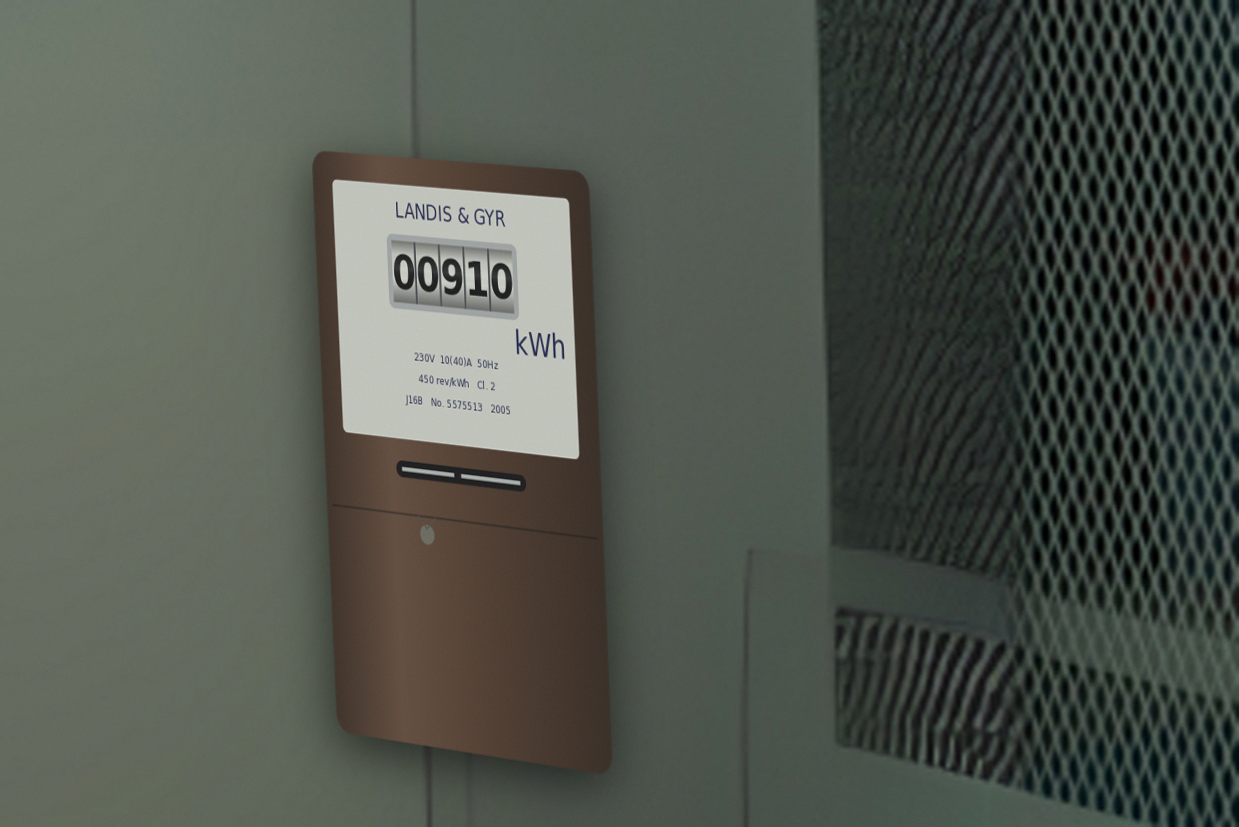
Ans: kWh 910
